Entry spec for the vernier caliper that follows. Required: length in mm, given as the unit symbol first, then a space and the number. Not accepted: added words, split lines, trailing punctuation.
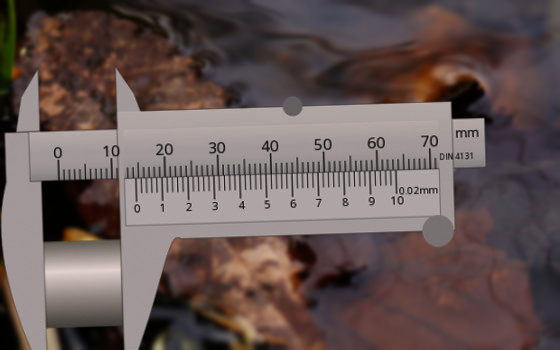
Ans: mm 14.5
